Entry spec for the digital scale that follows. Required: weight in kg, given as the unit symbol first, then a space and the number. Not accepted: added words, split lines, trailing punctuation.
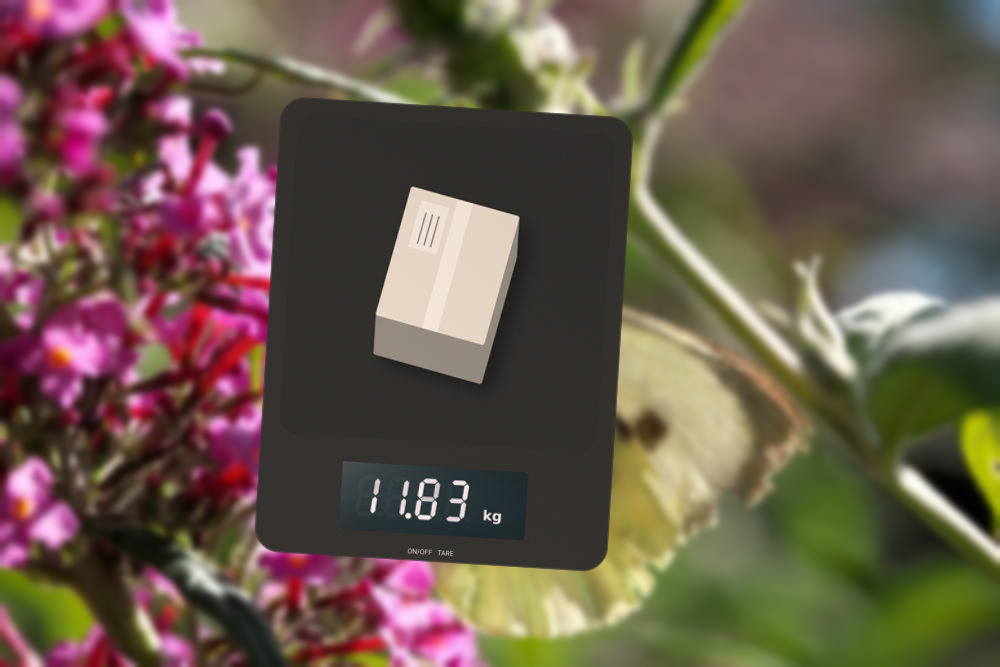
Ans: kg 11.83
